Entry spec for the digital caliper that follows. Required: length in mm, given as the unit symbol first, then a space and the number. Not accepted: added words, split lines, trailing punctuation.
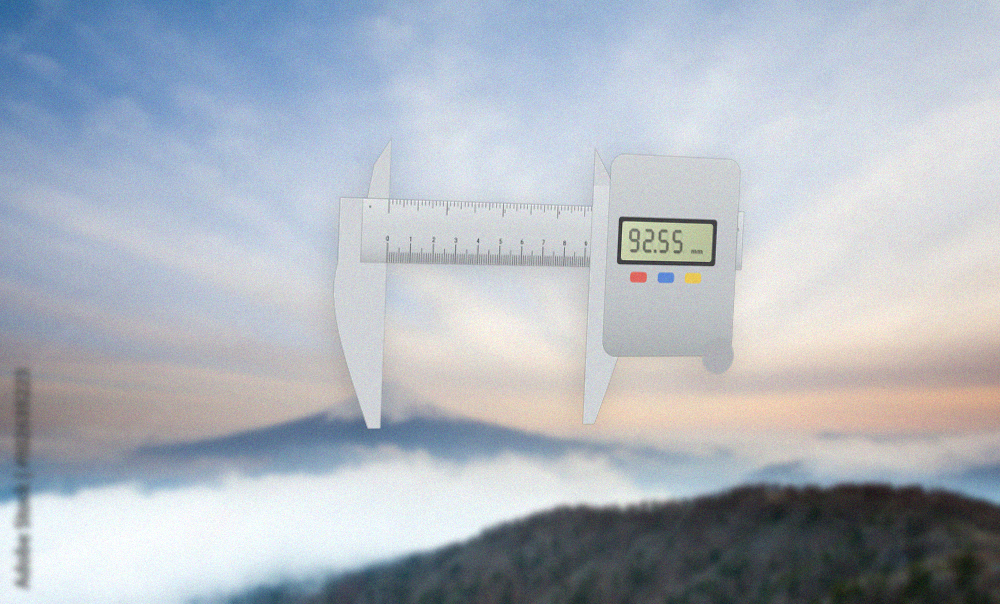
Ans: mm 92.55
